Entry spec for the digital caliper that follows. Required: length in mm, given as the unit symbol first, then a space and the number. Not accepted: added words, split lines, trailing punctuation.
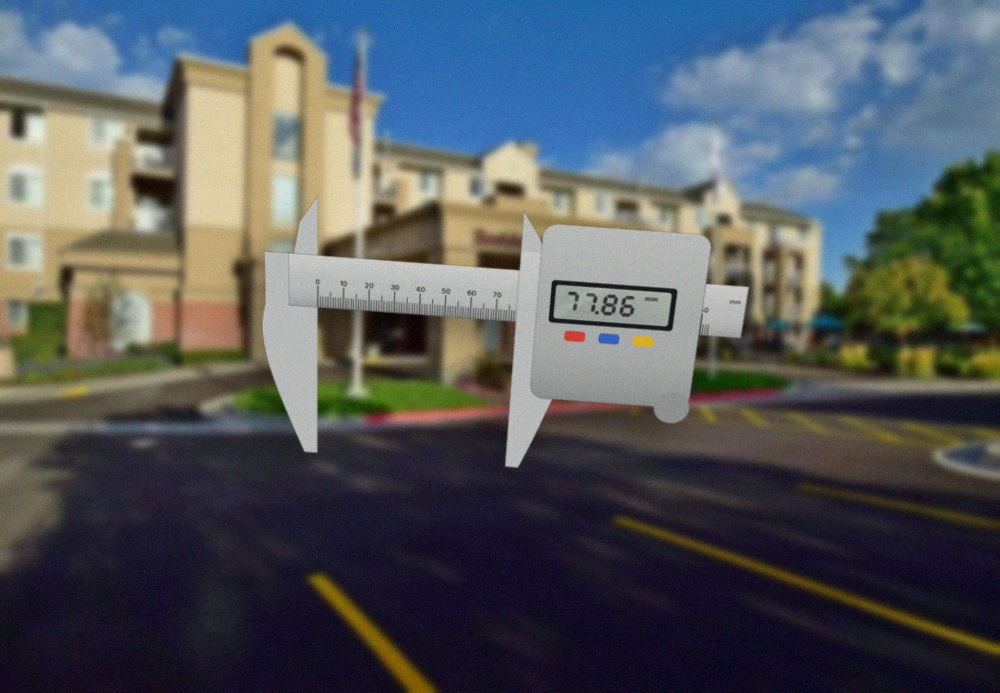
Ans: mm 77.86
